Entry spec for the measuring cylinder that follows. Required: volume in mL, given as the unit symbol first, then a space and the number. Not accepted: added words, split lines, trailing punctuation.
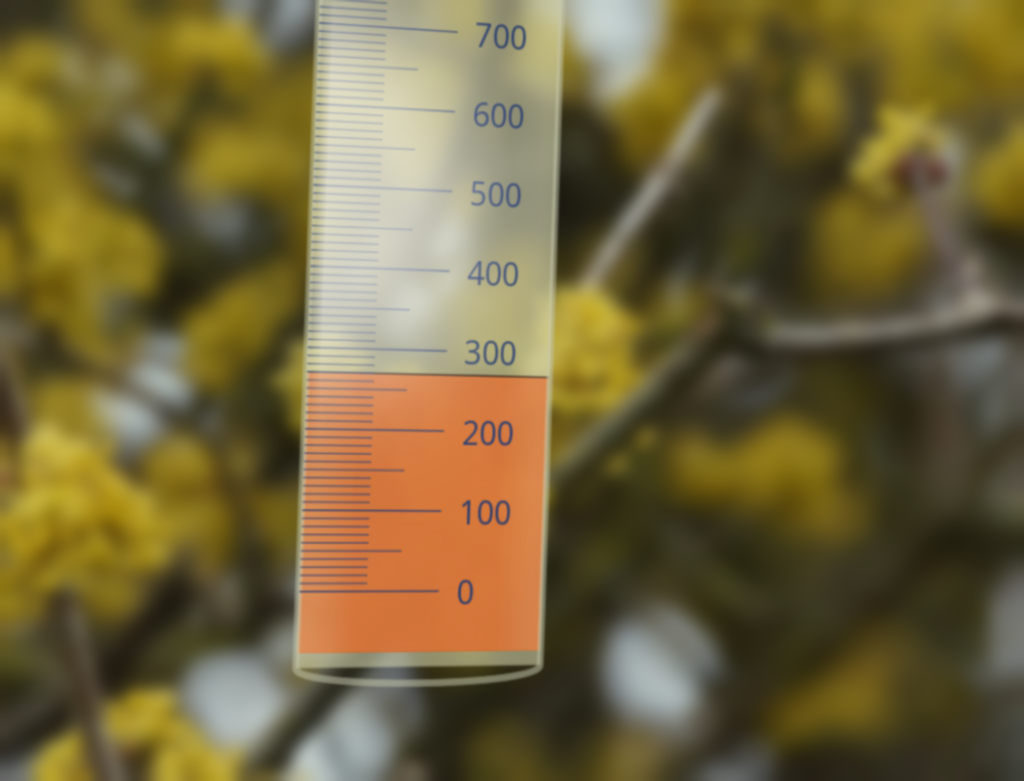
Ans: mL 270
